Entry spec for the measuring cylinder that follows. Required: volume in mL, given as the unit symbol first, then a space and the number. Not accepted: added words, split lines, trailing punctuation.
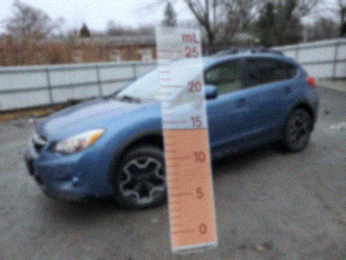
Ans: mL 14
